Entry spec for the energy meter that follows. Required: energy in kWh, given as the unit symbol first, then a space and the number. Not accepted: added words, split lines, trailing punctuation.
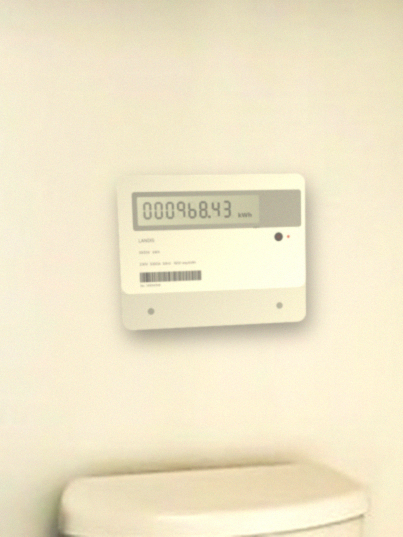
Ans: kWh 968.43
